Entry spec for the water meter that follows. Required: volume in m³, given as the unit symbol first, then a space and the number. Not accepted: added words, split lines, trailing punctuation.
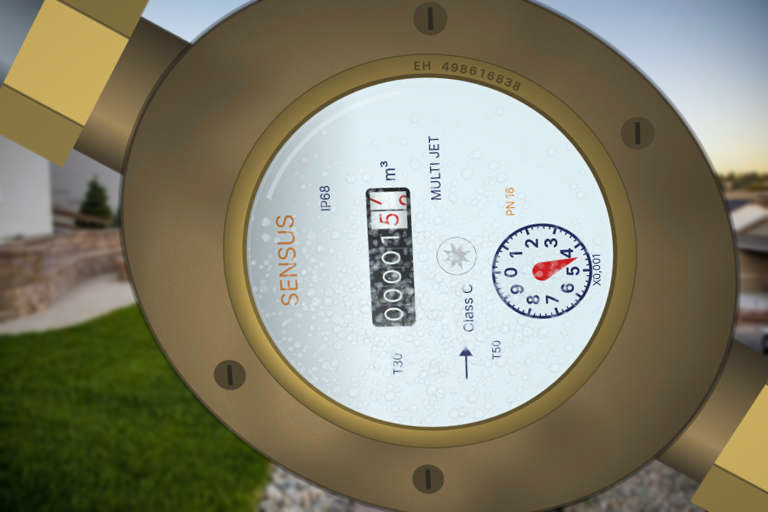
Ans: m³ 1.574
